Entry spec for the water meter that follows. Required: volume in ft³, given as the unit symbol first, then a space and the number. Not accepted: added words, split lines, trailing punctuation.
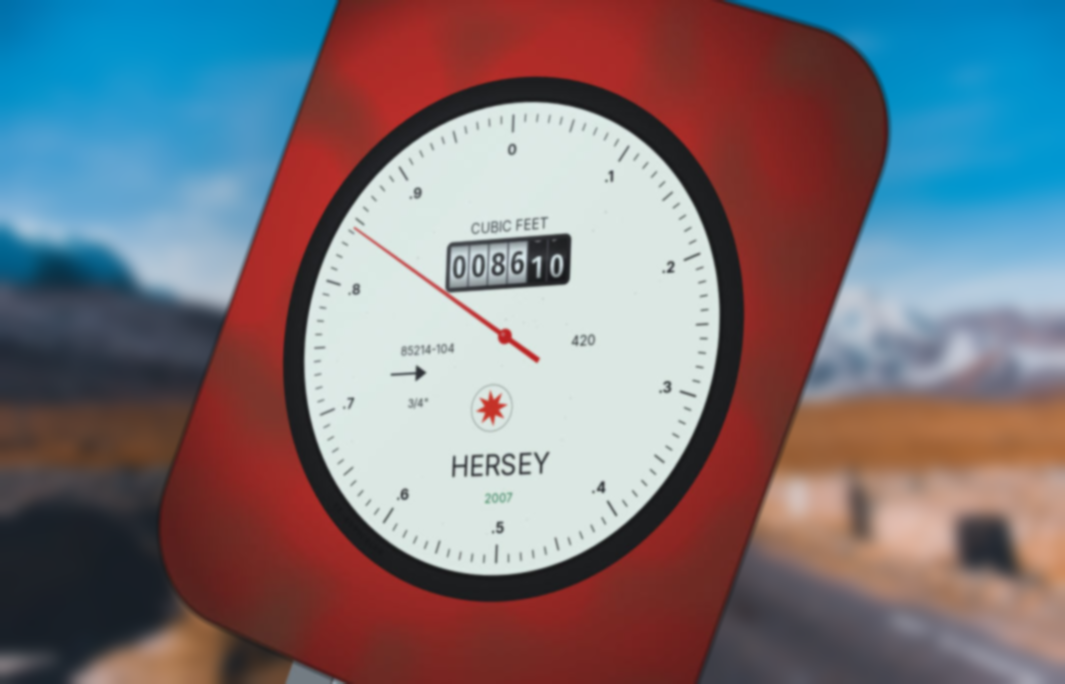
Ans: ft³ 8609.84
